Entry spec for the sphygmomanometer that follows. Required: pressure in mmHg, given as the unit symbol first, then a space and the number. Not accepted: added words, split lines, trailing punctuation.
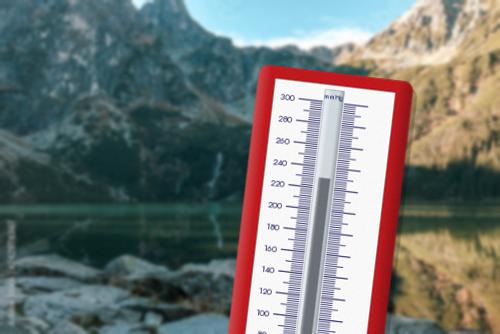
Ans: mmHg 230
